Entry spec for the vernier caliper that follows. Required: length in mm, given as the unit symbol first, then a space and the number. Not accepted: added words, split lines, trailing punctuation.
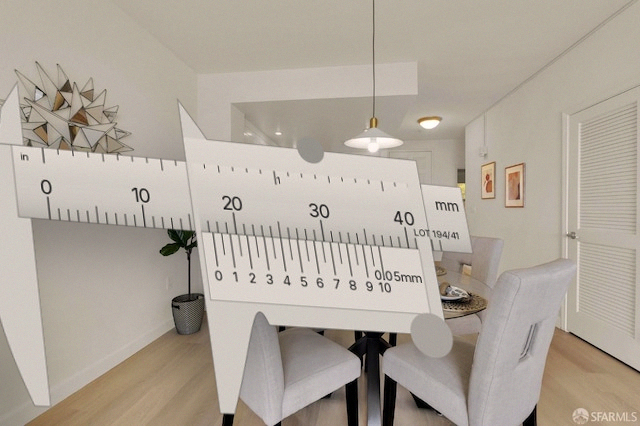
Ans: mm 17.4
